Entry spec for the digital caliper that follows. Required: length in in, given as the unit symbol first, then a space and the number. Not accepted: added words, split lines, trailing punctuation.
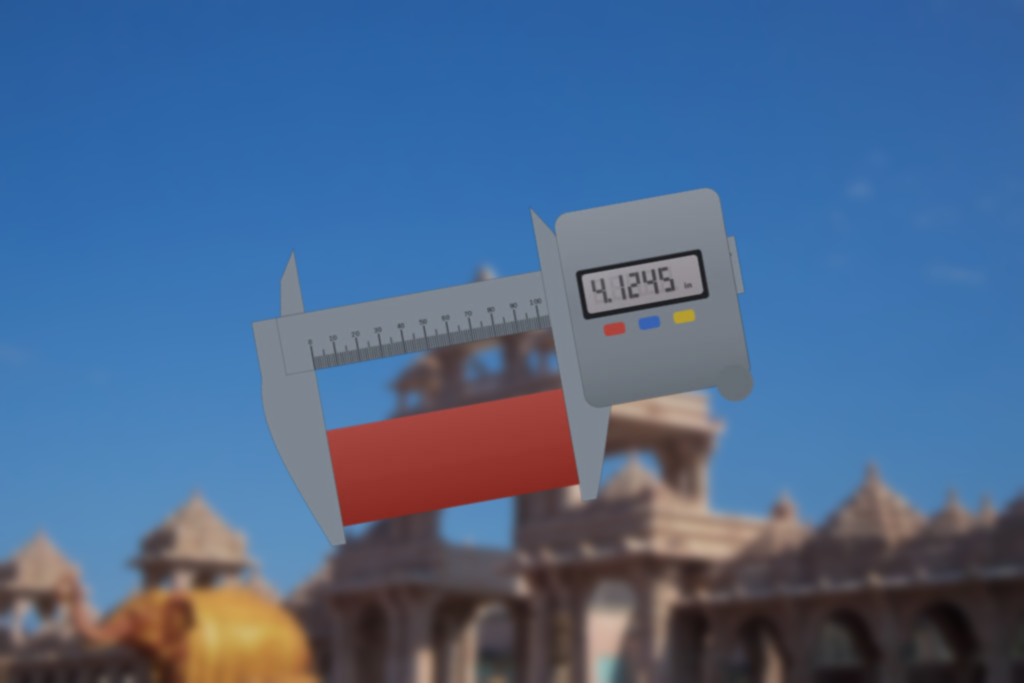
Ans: in 4.1245
